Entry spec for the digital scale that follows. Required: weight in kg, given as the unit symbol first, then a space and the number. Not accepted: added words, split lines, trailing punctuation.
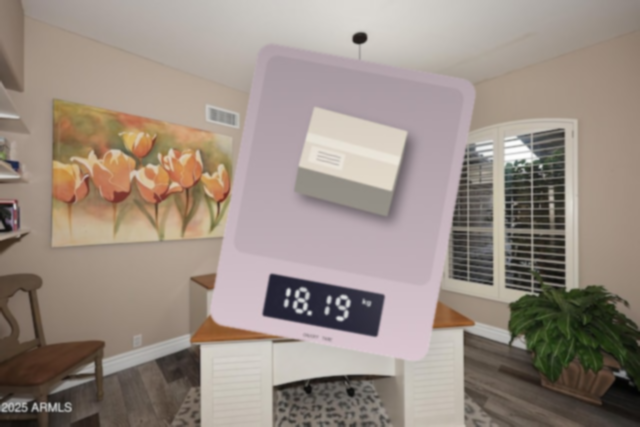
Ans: kg 18.19
